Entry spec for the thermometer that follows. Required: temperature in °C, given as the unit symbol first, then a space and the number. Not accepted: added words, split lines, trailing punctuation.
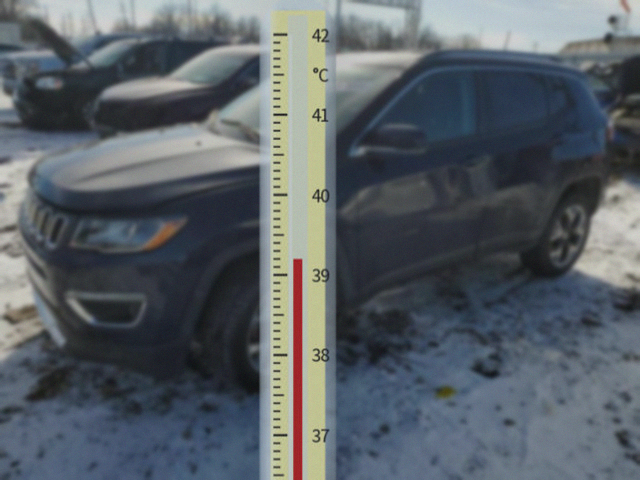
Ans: °C 39.2
